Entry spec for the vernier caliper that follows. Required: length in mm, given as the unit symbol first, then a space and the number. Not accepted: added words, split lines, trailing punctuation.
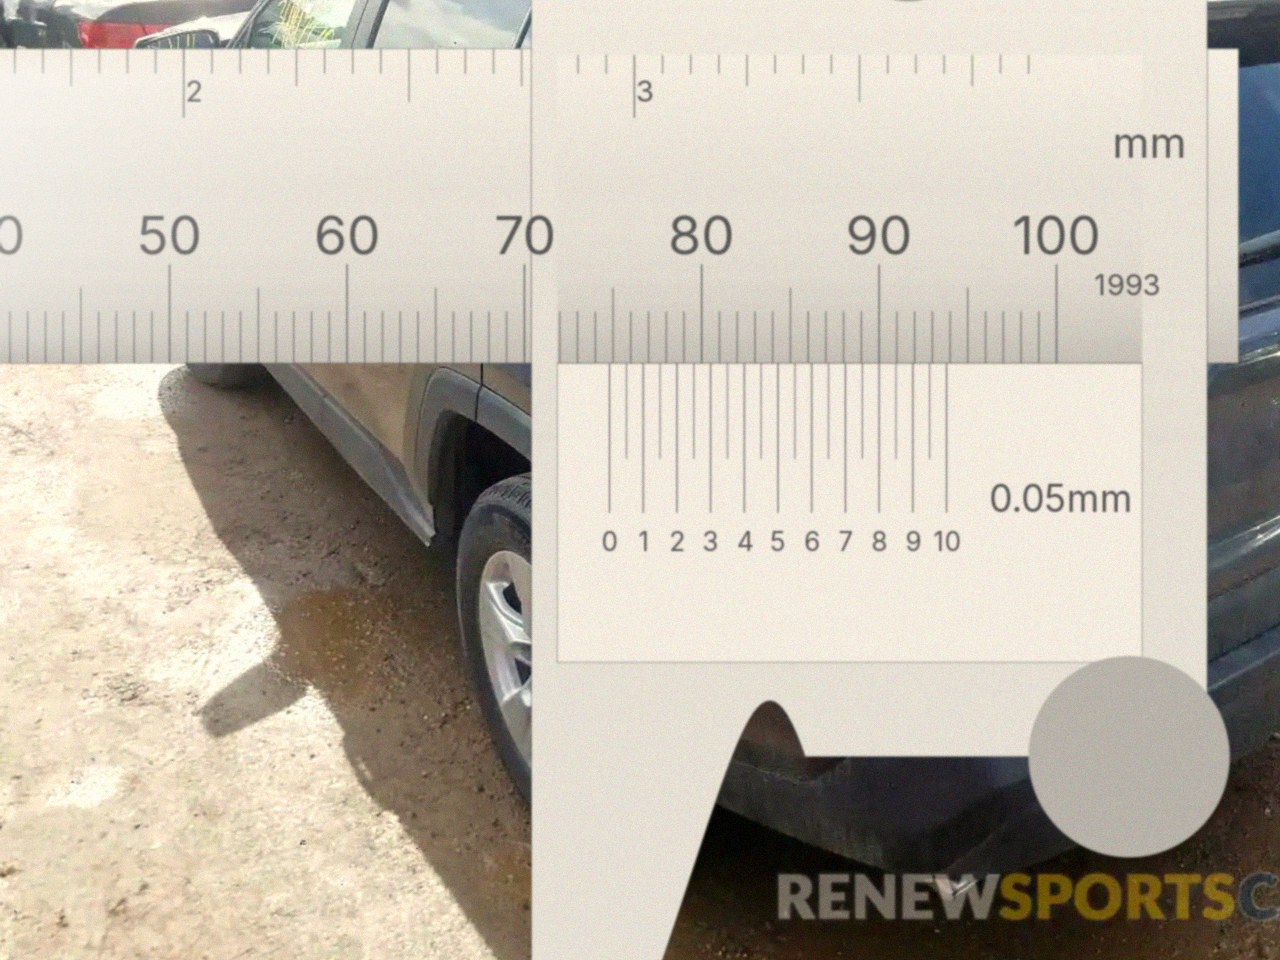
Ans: mm 74.8
